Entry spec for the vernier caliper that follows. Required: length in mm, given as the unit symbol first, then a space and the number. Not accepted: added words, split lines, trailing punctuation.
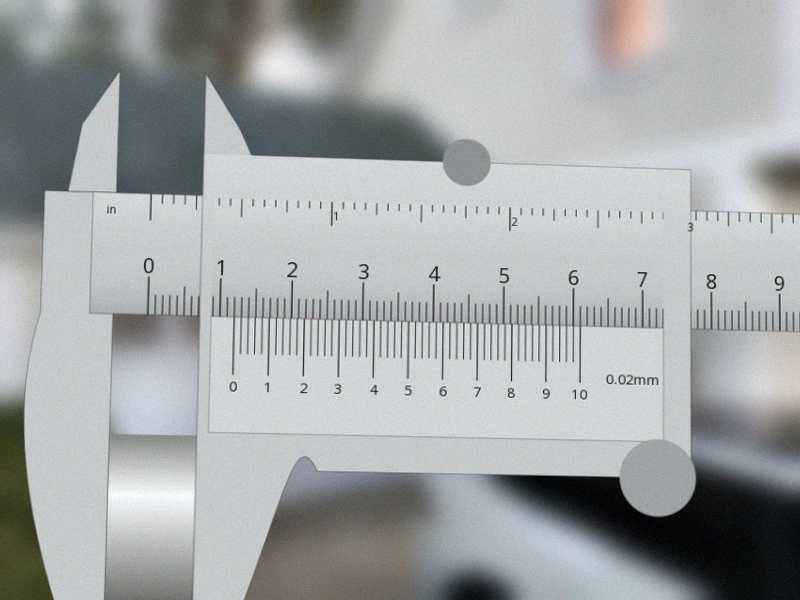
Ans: mm 12.0
